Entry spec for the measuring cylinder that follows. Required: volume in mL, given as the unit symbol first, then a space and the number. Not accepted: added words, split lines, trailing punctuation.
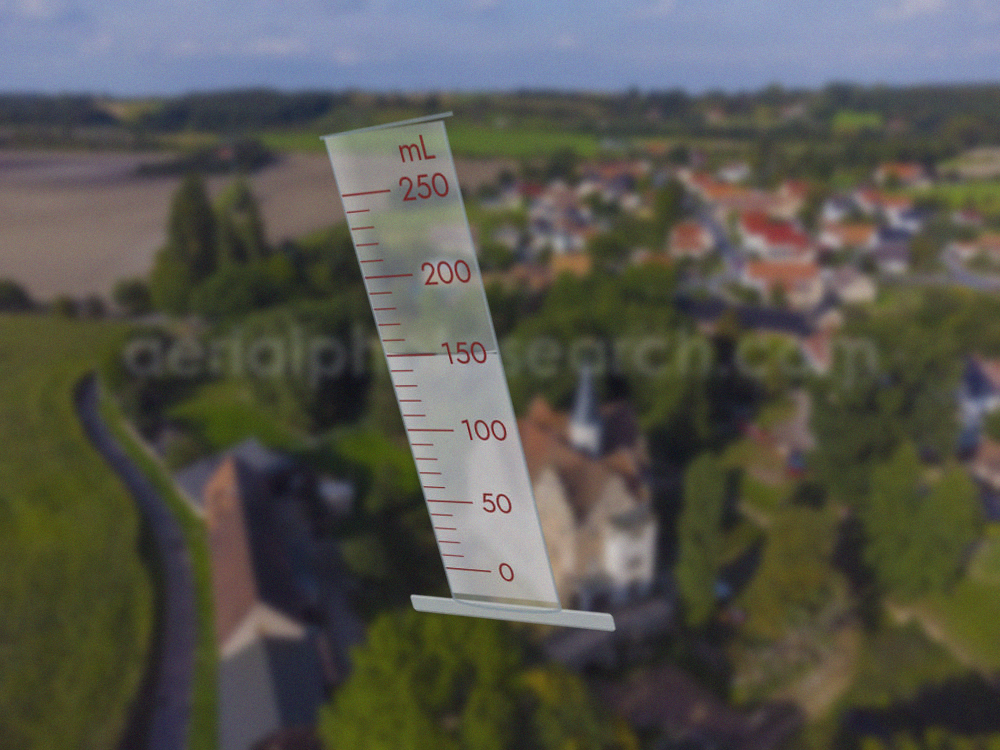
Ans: mL 150
